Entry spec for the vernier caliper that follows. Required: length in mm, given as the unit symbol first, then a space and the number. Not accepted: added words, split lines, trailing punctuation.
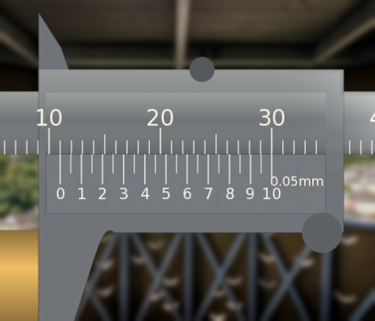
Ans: mm 11.0
